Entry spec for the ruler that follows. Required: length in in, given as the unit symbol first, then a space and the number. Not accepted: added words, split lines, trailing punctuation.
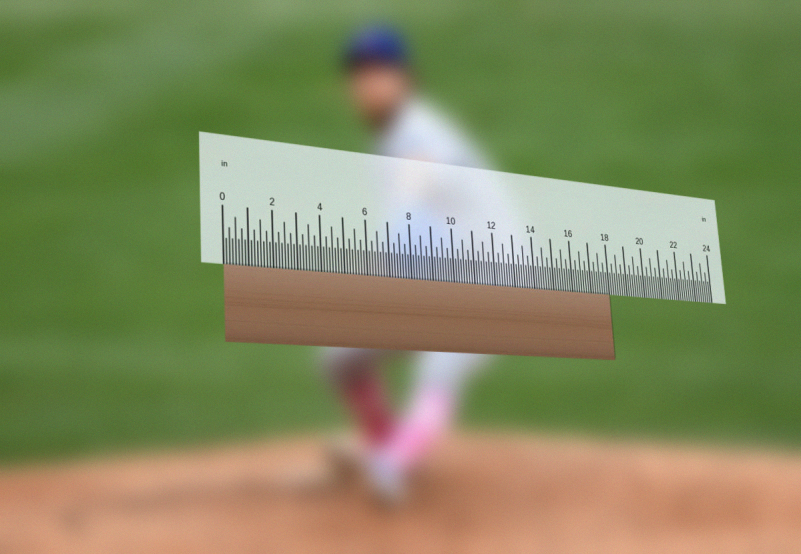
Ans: in 18
